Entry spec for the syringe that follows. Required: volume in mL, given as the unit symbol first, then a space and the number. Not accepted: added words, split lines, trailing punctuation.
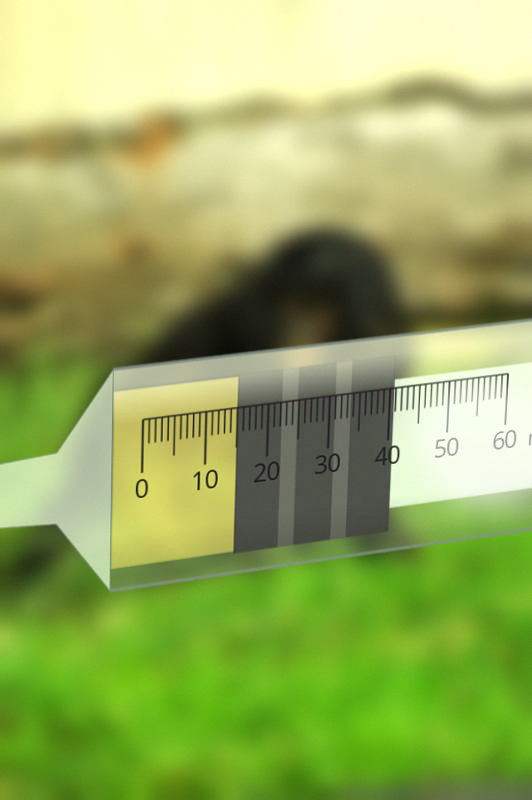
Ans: mL 15
